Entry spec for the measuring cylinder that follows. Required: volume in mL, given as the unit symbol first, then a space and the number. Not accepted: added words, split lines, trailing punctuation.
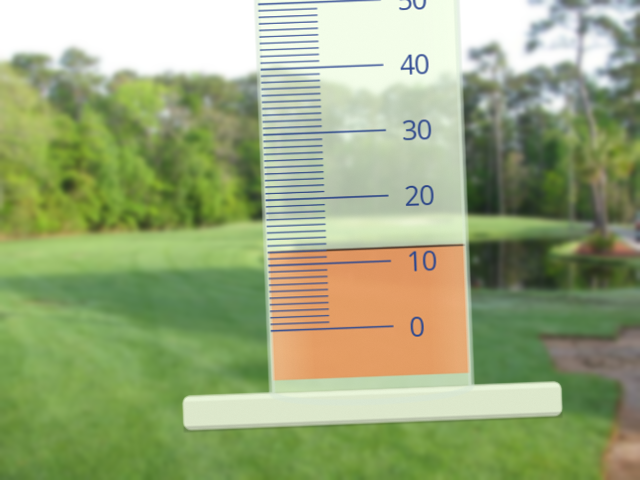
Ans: mL 12
